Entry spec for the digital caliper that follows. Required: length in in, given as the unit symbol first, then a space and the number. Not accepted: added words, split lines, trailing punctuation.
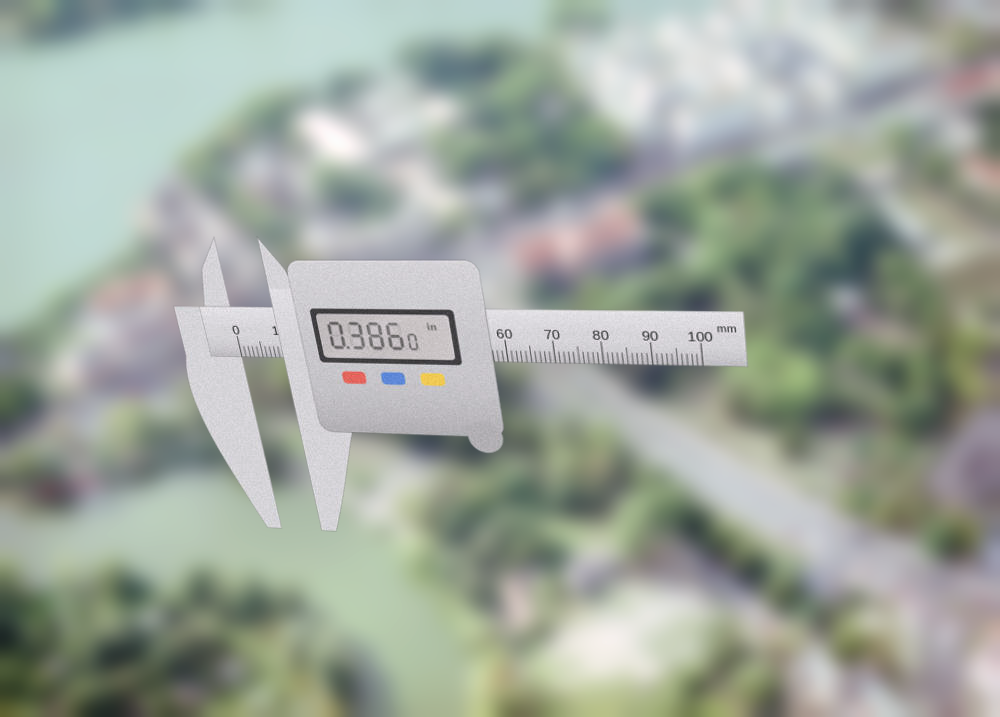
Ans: in 0.3860
